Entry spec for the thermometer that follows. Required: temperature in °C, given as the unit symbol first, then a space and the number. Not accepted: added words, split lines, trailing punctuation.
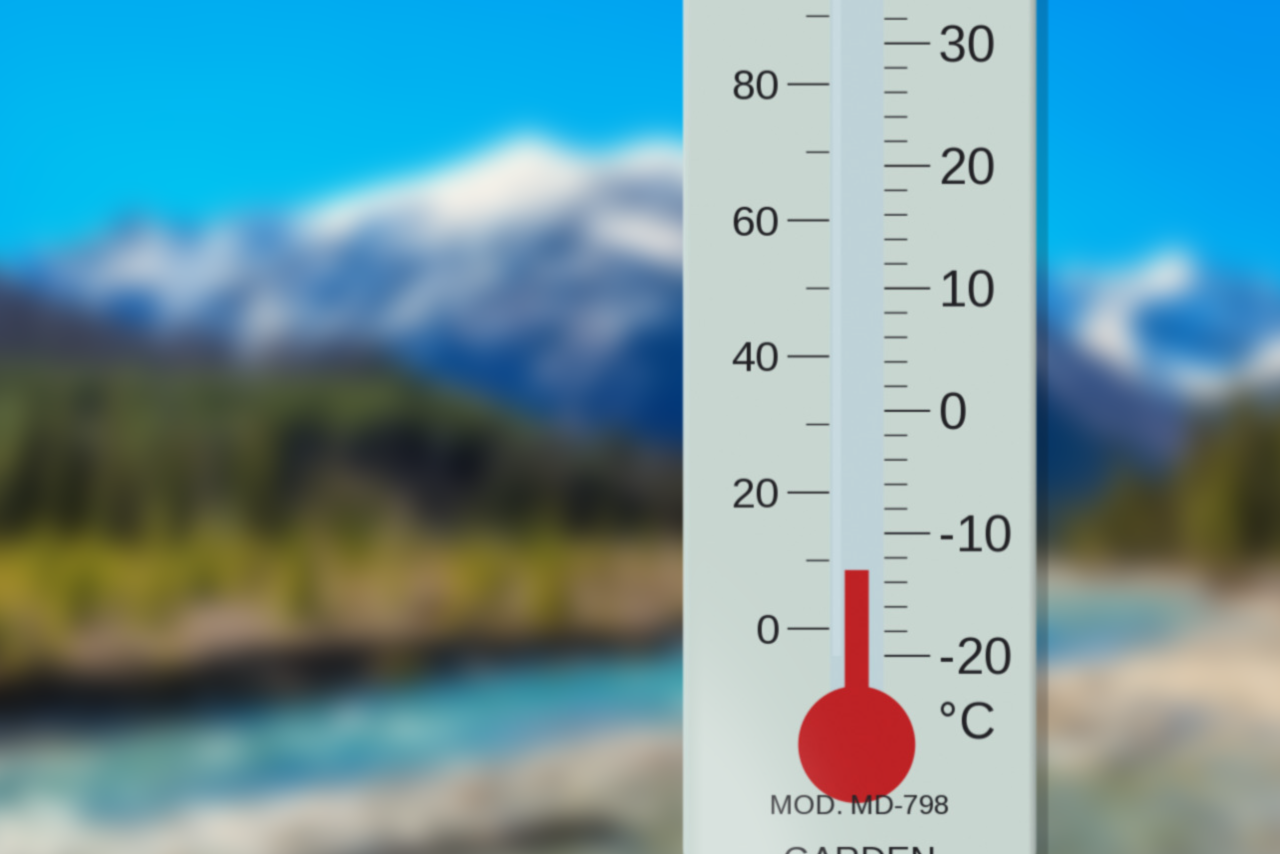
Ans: °C -13
